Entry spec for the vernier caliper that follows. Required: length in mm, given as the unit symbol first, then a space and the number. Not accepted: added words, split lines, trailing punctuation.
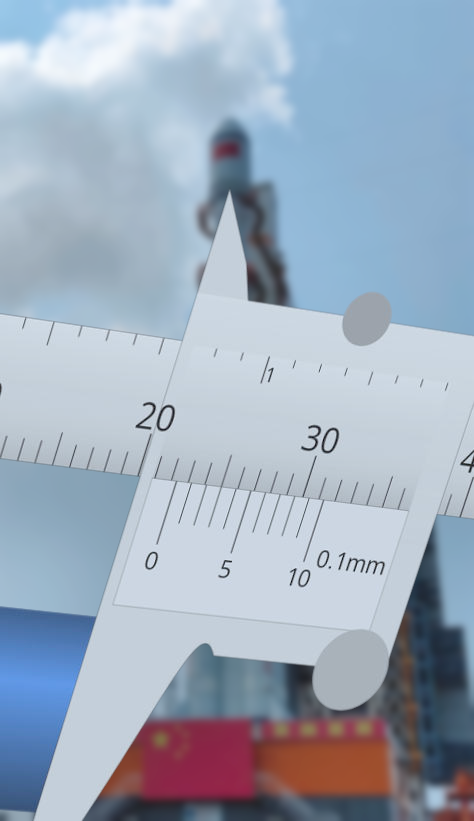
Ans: mm 22.3
